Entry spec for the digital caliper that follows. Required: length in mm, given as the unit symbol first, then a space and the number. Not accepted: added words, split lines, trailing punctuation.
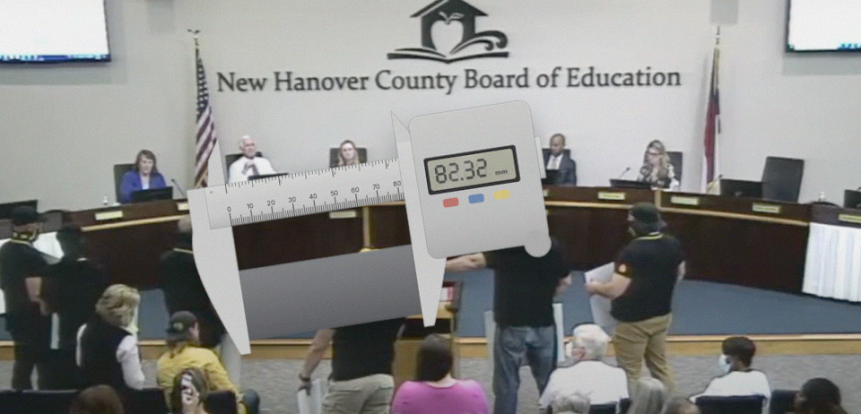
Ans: mm 82.32
